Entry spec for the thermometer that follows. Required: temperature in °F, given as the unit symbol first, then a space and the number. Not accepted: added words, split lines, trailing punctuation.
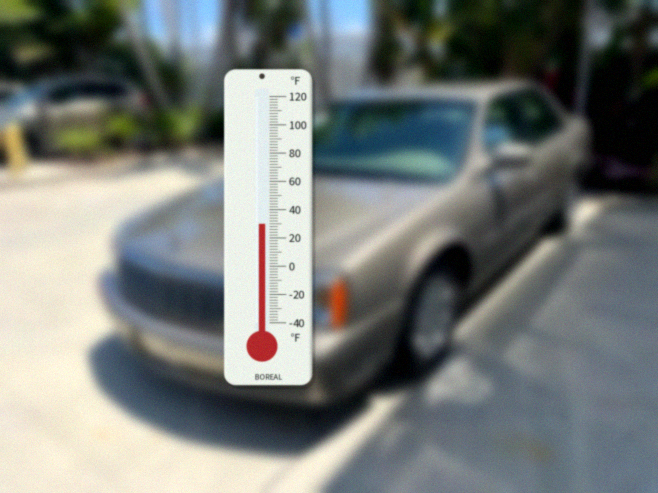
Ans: °F 30
